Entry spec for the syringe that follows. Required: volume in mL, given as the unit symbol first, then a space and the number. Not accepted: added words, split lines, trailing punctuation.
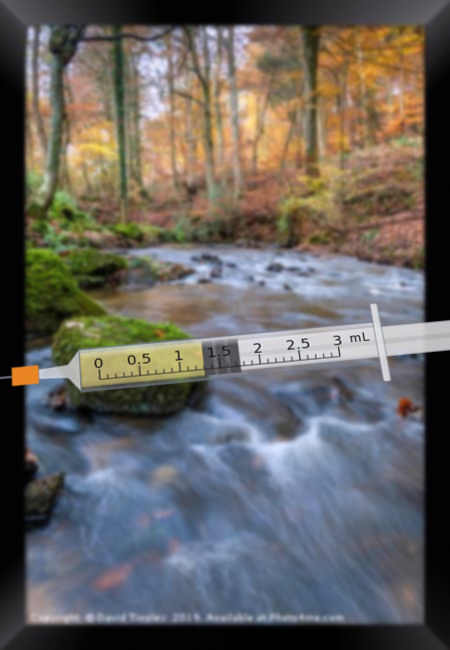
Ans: mL 1.3
